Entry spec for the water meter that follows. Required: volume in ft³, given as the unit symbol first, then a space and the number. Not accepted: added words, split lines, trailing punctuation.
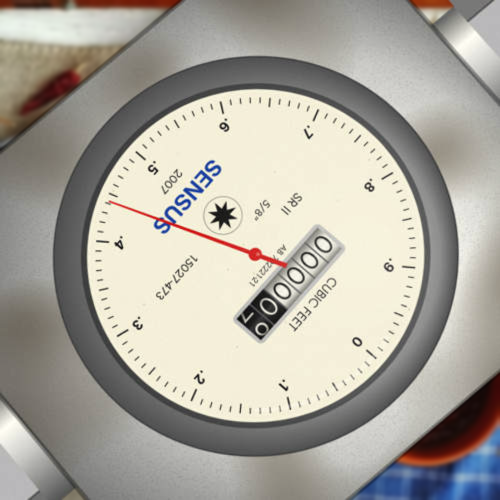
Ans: ft³ 6.44
